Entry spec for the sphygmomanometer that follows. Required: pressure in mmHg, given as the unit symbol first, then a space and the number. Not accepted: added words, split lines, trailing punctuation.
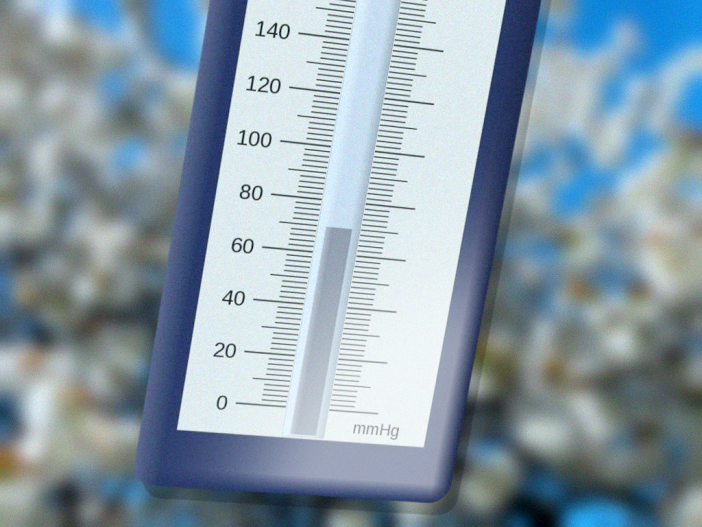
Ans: mmHg 70
